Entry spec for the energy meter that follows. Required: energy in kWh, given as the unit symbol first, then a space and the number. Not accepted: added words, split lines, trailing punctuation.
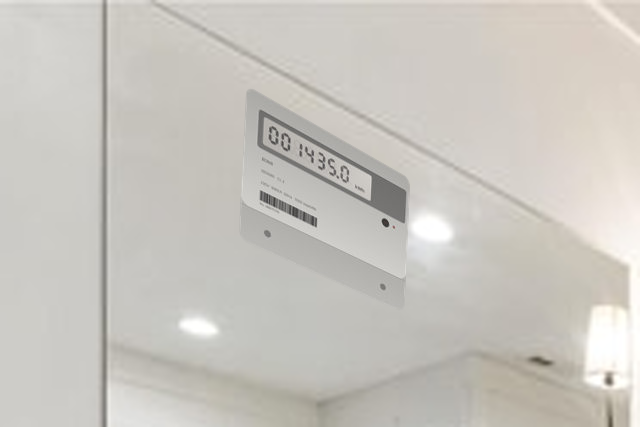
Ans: kWh 1435.0
